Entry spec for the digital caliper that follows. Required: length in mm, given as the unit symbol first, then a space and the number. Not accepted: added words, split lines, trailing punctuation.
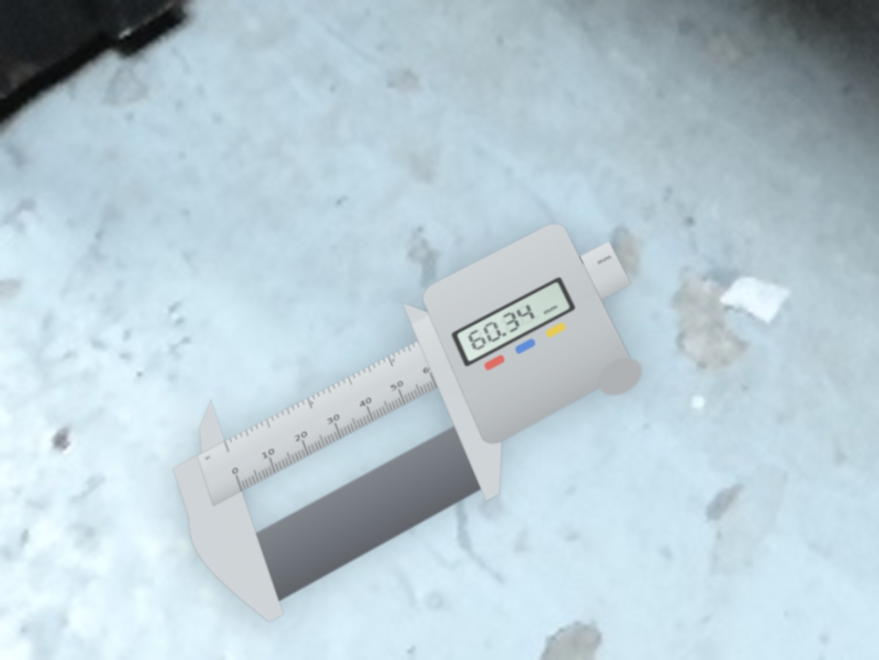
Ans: mm 60.34
